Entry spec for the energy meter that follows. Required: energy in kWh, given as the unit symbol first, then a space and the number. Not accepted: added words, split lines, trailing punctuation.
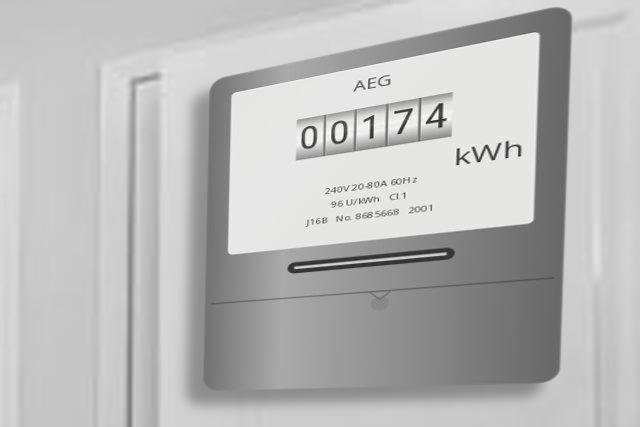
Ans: kWh 174
